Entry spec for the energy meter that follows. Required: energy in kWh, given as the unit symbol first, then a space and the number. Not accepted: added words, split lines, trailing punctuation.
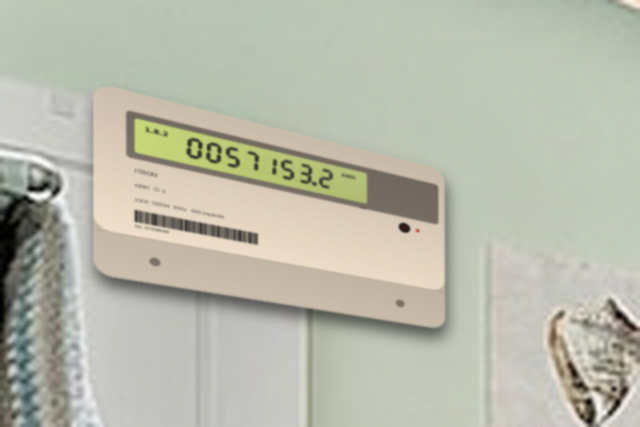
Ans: kWh 57153.2
